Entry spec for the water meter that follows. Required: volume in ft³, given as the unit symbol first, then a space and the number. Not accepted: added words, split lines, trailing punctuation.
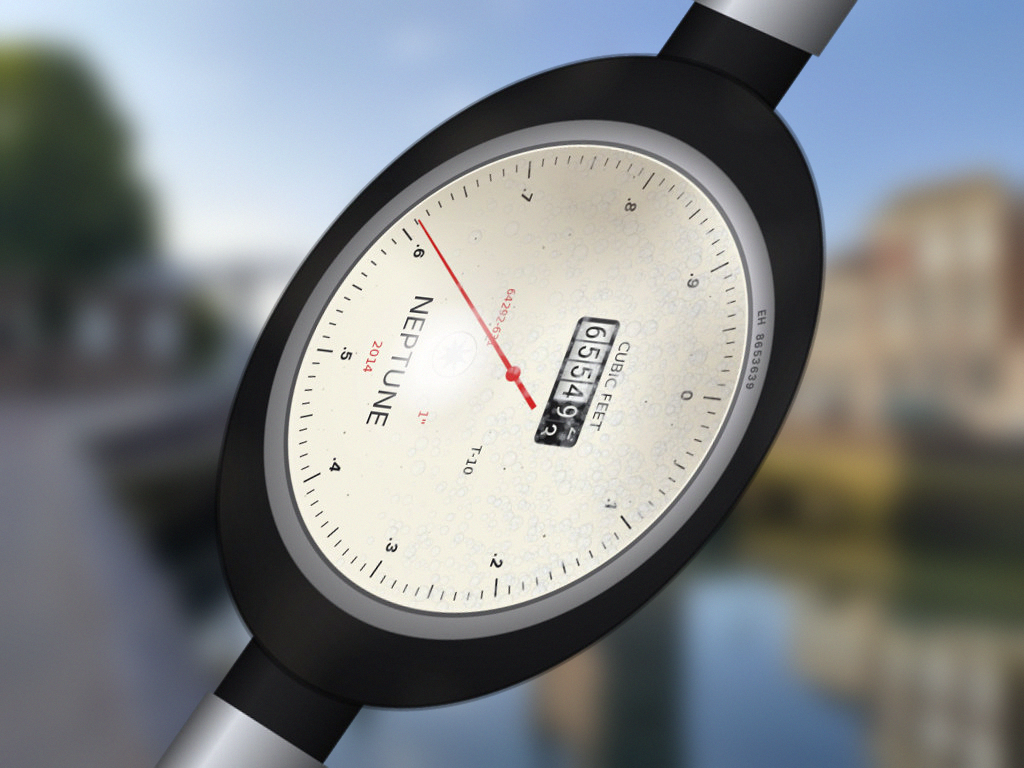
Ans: ft³ 655492.61
